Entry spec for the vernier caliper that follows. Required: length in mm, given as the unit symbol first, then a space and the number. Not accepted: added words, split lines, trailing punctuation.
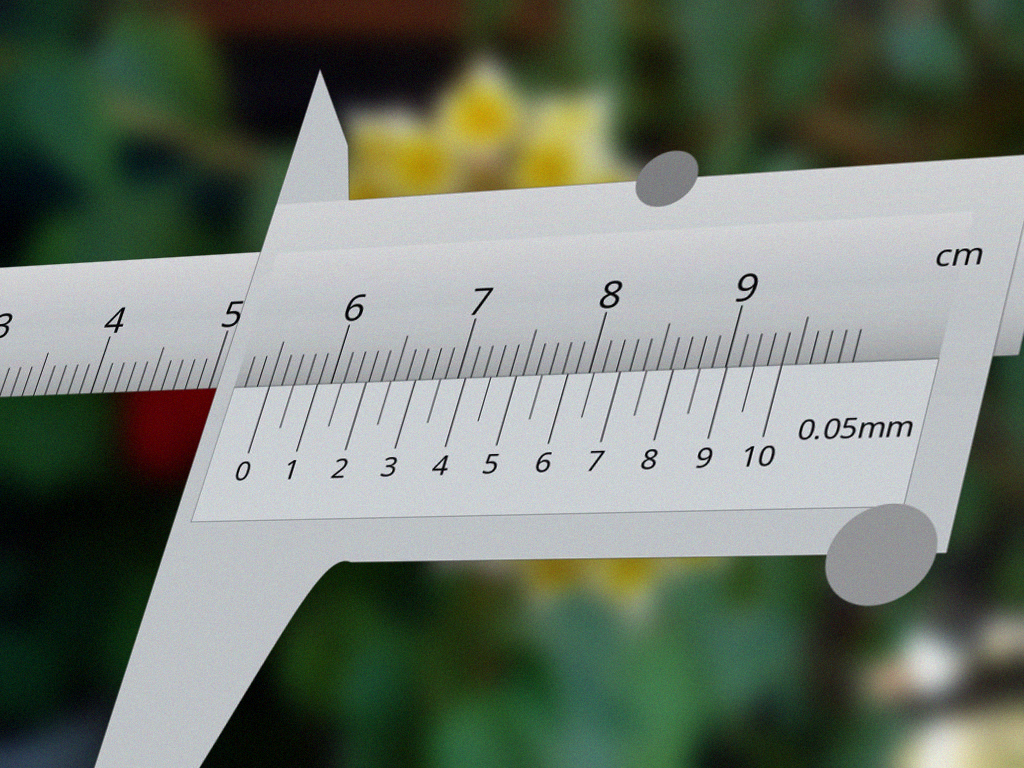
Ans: mm 55.0
